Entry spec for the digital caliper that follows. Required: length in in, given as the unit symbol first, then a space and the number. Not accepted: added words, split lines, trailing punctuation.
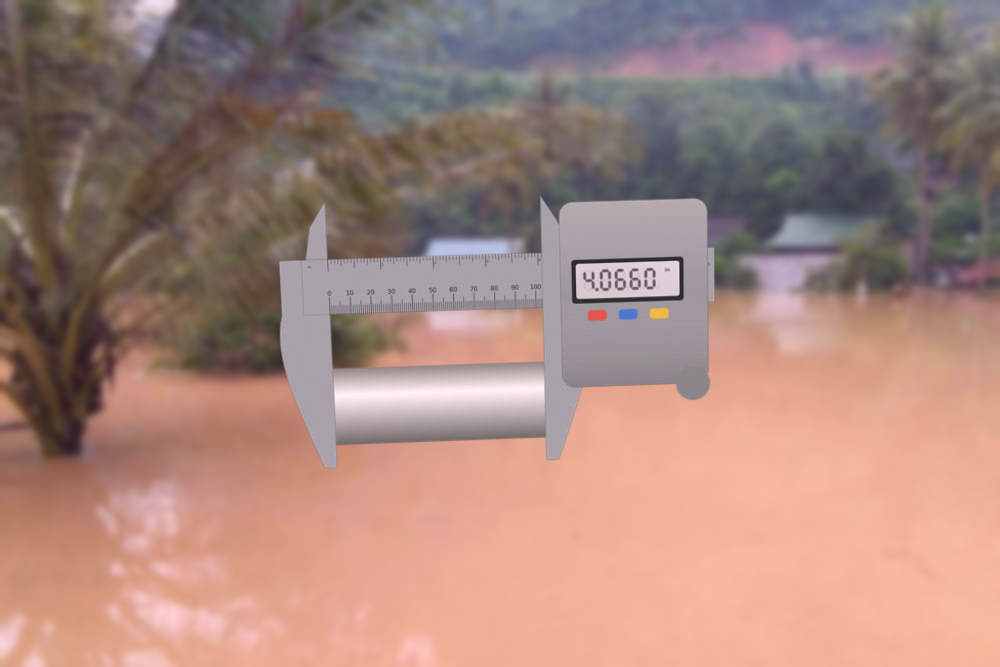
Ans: in 4.0660
